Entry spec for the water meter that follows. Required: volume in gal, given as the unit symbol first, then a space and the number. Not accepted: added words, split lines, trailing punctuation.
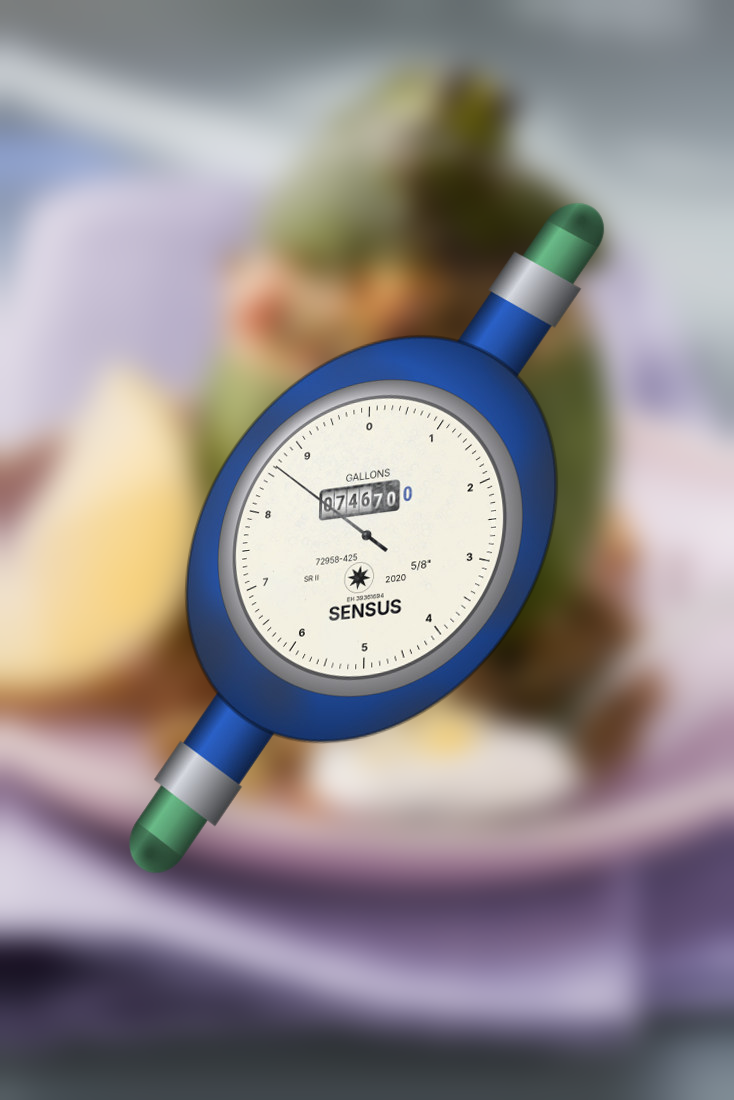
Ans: gal 746698.6
